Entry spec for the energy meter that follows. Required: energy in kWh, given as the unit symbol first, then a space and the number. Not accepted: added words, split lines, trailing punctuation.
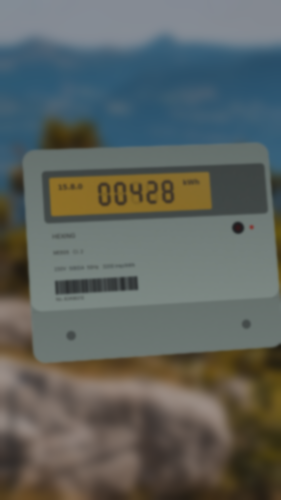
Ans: kWh 428
